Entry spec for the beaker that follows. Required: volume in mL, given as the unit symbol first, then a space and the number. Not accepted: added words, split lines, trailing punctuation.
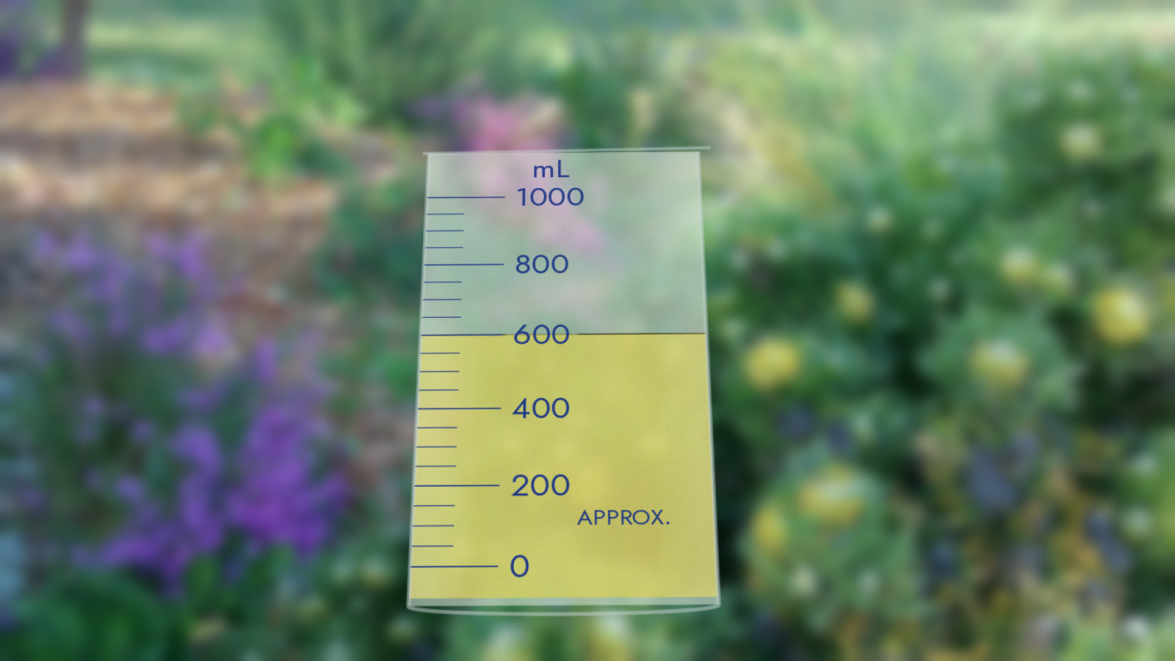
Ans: mL 600
